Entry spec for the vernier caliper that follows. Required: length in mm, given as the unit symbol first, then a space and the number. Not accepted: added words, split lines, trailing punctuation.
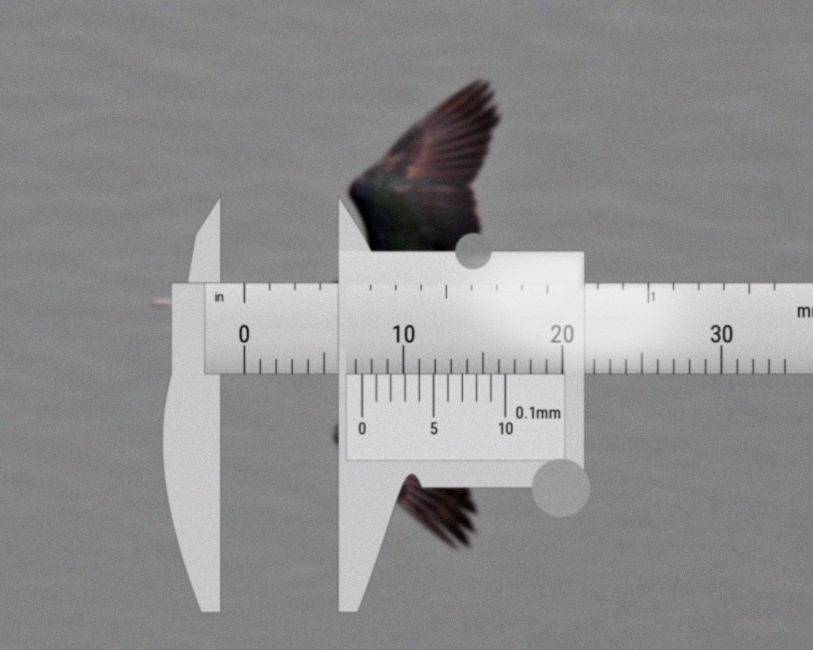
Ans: mm 7.4
